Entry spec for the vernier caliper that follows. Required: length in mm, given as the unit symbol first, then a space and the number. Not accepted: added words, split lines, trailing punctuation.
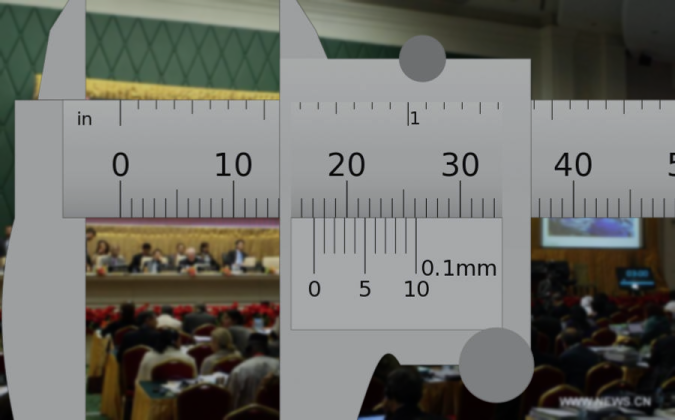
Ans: mm 17.1
